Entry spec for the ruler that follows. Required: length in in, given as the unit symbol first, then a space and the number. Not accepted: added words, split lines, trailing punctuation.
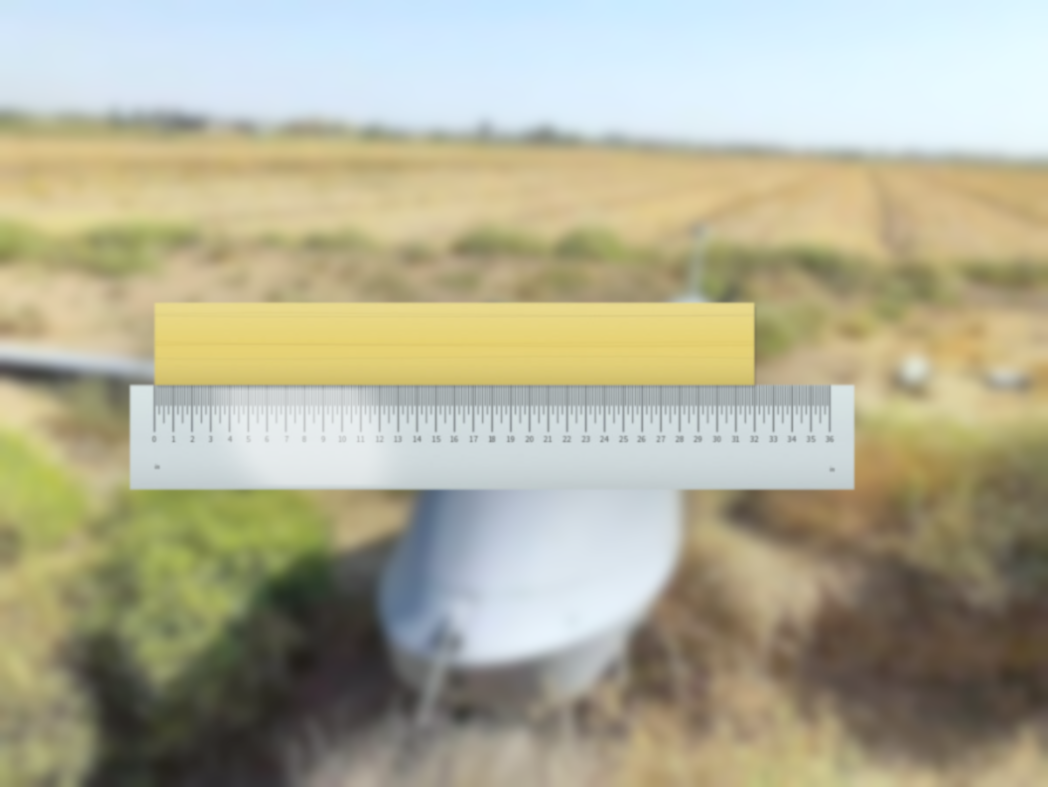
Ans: in 32
